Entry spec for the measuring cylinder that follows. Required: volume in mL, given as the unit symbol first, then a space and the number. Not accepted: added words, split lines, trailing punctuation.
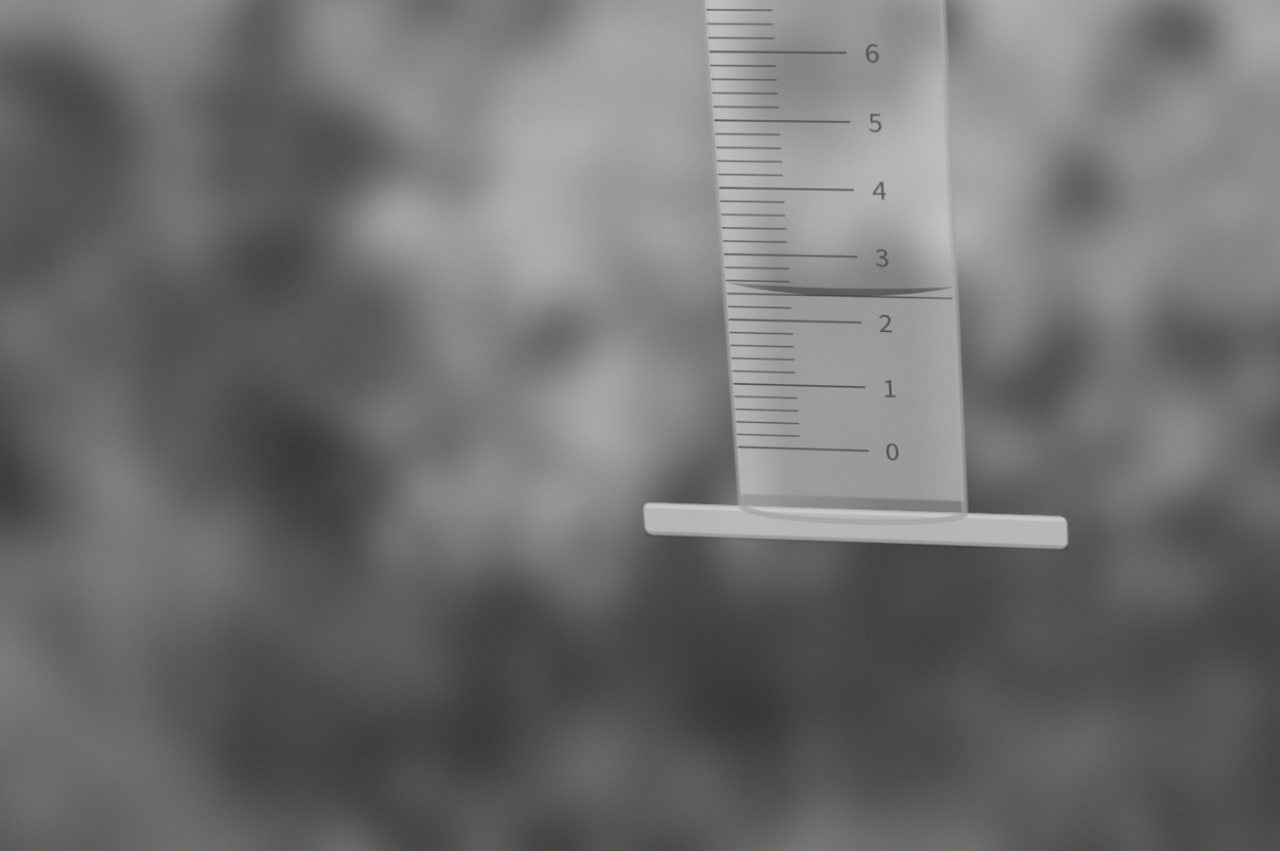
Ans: mL 2.4
